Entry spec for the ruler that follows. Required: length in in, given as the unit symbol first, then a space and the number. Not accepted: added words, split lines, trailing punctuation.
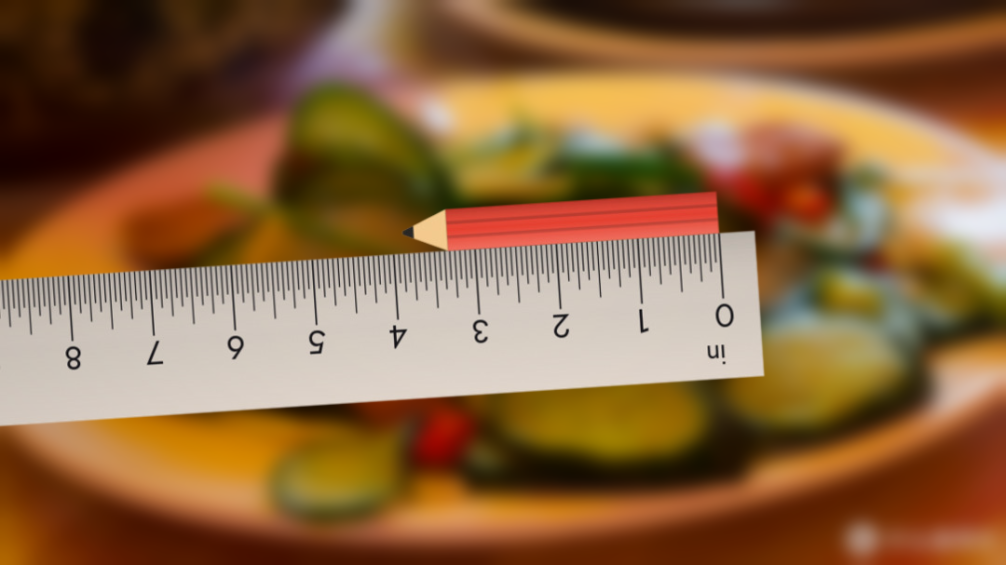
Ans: in 3.875
